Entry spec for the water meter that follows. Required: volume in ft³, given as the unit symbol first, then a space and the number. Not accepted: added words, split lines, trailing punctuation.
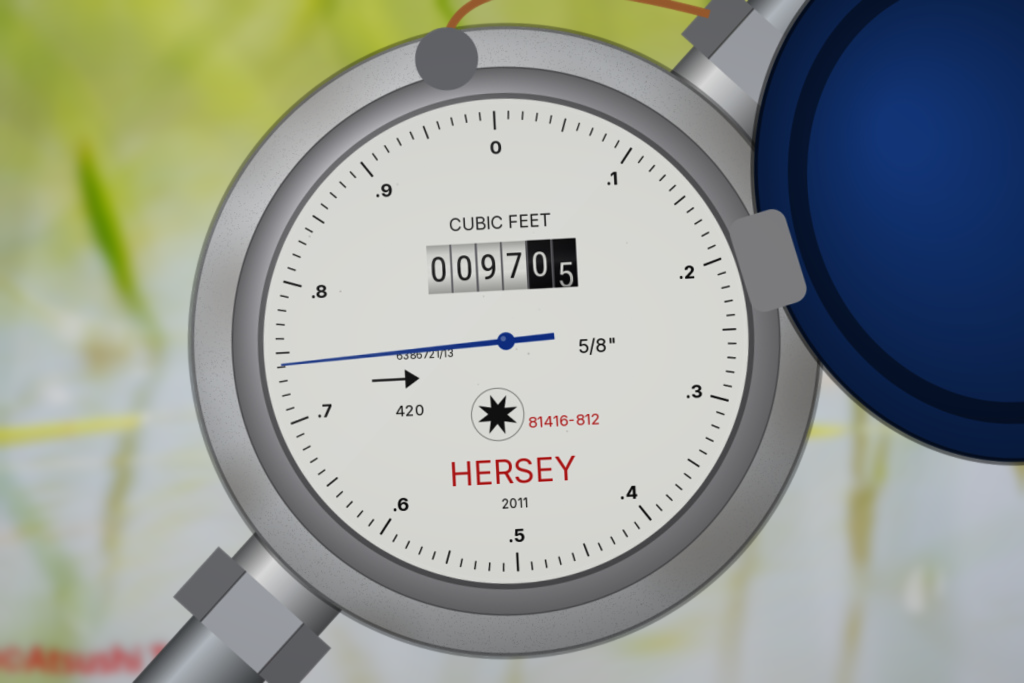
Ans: ft³ 9704.74
